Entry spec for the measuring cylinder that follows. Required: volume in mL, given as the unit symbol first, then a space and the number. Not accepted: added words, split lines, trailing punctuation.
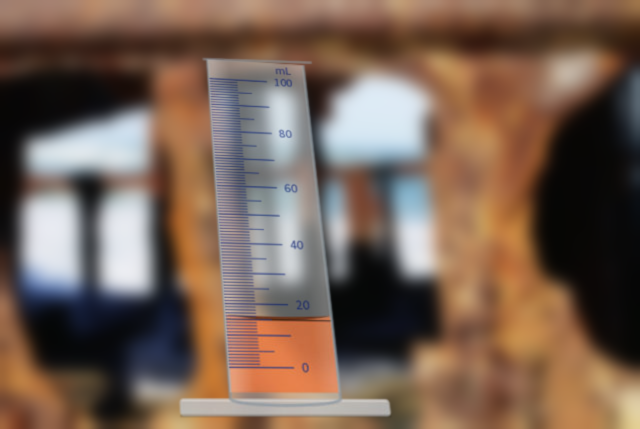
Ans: mL 15
